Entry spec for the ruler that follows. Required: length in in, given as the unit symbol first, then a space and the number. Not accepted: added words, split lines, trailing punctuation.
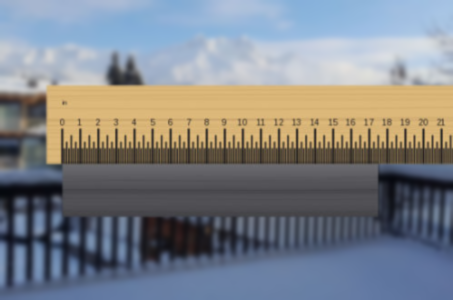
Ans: in 17.5
